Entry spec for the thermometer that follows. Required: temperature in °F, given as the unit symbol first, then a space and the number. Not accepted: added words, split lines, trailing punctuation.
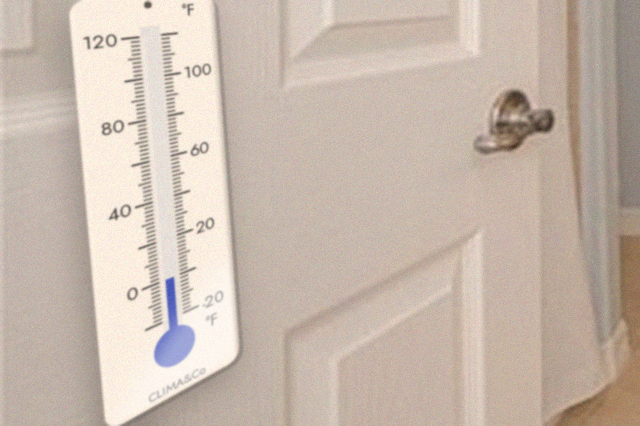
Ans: °F 0
